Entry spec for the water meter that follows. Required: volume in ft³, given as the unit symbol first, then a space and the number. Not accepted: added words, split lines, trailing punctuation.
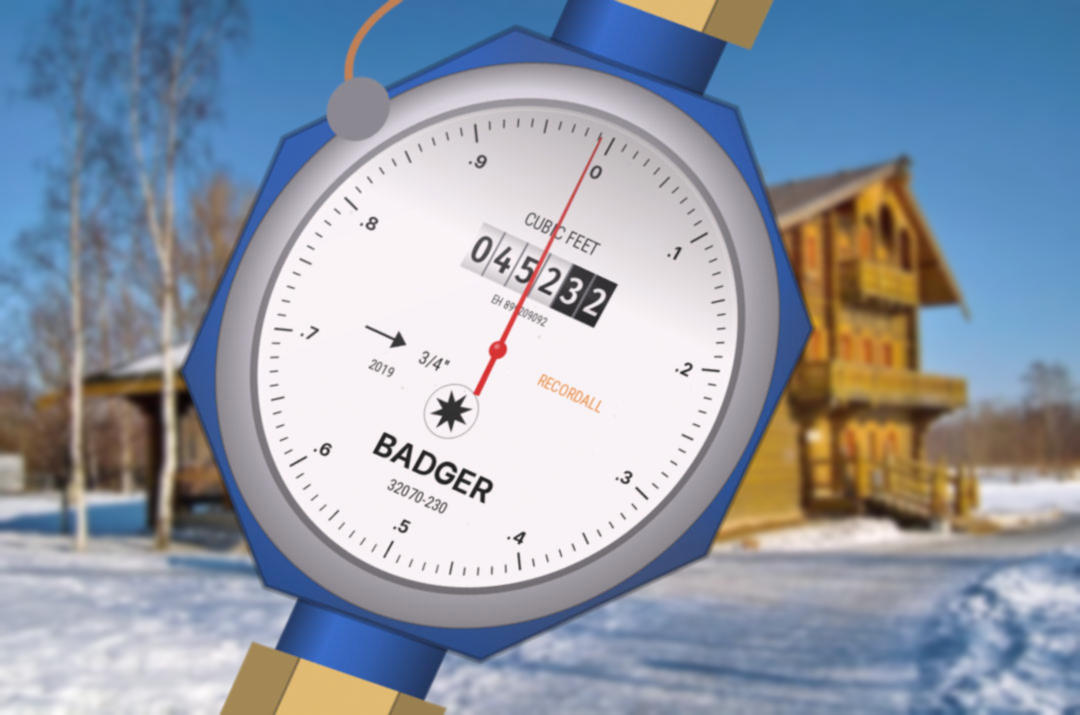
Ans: ft³ 45231.99
